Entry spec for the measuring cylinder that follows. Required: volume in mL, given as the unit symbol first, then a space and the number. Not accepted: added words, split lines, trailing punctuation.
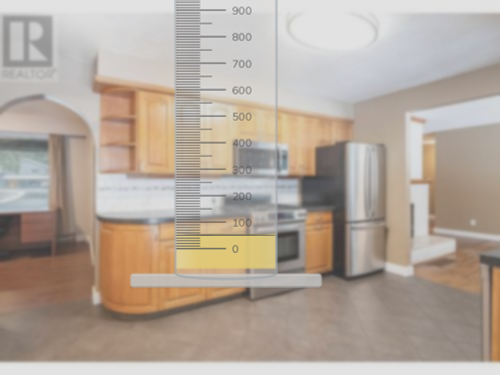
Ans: mL 50
